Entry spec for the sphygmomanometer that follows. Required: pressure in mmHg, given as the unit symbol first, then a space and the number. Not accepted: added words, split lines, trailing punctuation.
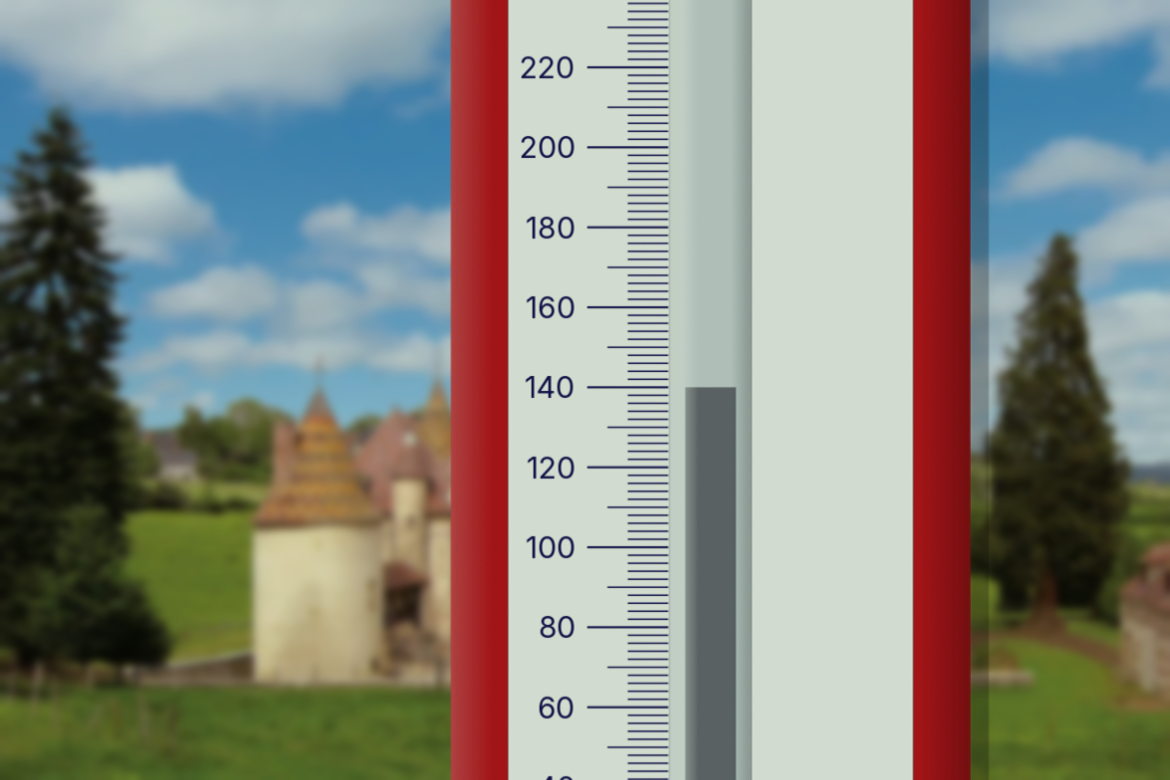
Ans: mmHg 140
